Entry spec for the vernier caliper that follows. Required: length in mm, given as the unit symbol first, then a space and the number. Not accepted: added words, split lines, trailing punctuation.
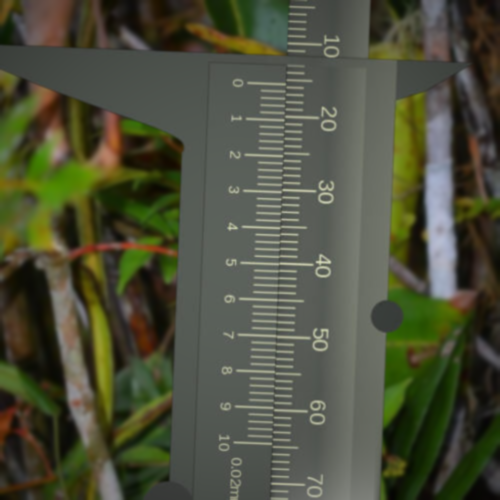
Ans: mm 15.6
